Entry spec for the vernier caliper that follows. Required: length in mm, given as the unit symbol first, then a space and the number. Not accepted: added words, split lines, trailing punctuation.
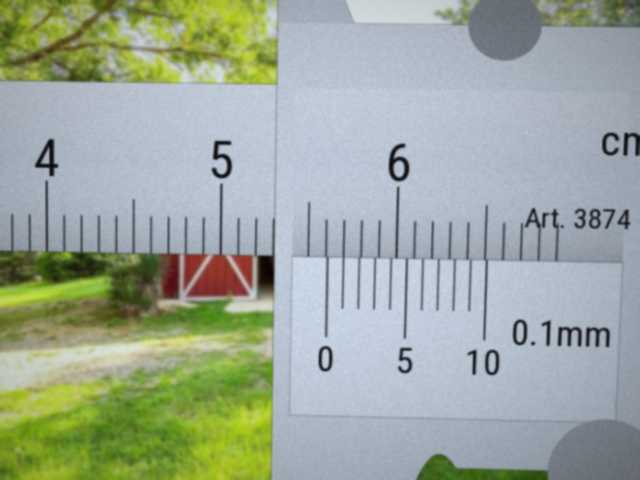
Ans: mm 56.1
